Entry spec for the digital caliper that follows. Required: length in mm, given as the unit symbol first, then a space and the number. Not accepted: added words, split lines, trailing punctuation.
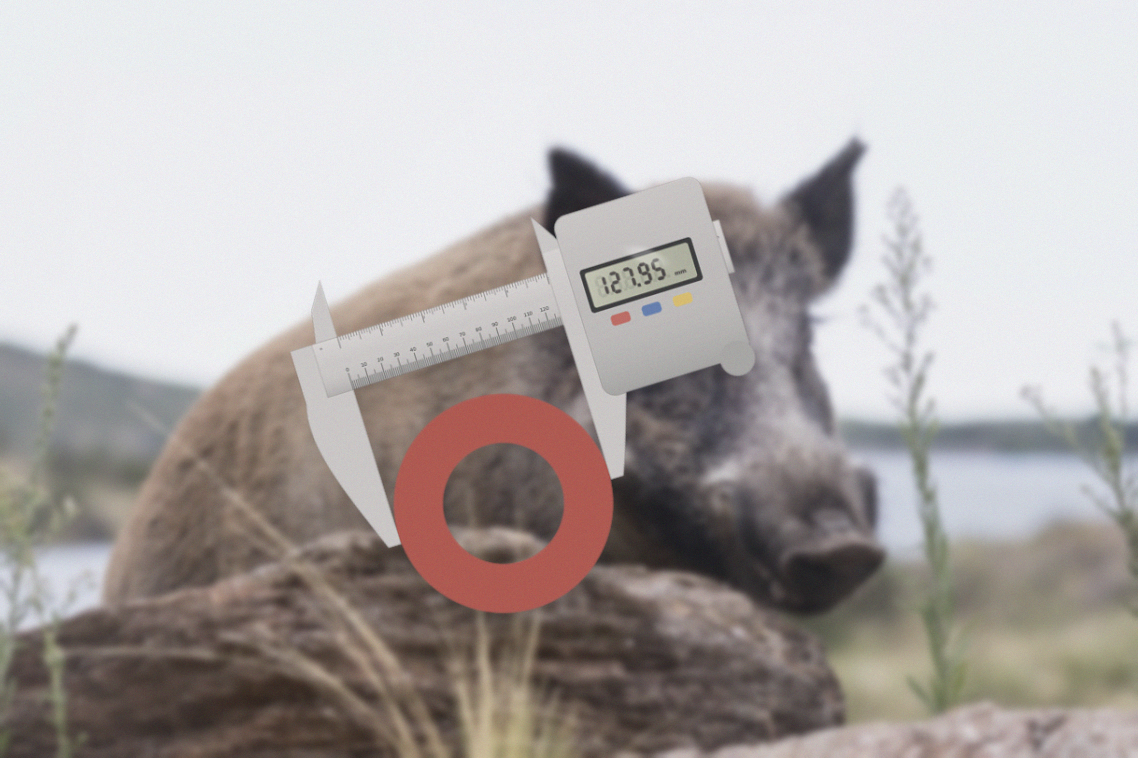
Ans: mm 127.95
